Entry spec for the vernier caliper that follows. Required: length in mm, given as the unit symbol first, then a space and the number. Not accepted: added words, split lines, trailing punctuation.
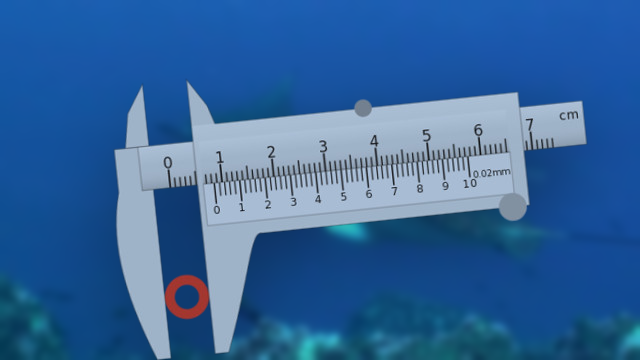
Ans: mm 8.5
